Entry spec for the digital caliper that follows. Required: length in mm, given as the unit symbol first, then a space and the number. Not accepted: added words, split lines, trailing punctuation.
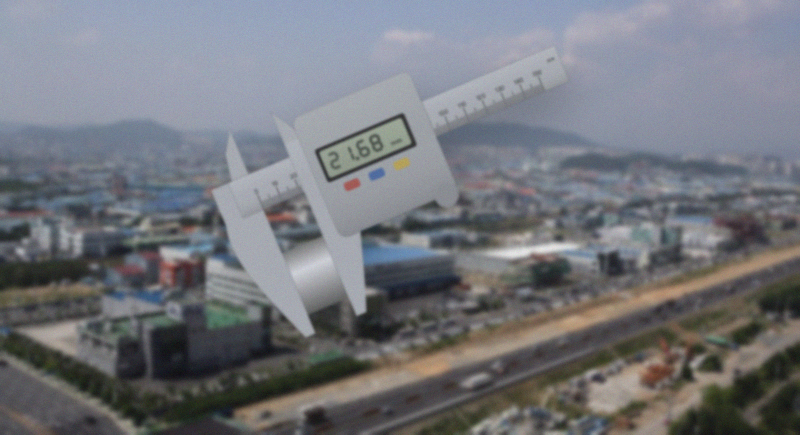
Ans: mm 21.68
